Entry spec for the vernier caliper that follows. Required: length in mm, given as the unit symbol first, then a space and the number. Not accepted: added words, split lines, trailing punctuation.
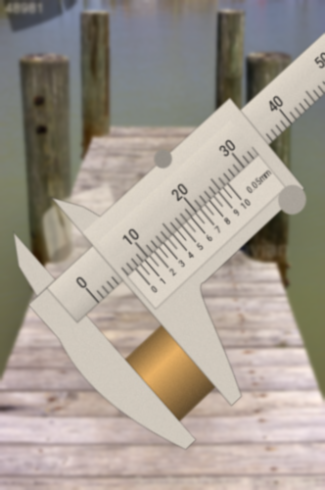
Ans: mm 7.5
